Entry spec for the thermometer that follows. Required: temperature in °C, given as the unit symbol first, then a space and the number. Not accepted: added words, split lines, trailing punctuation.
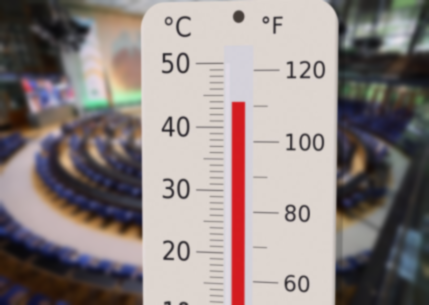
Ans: °C 44
